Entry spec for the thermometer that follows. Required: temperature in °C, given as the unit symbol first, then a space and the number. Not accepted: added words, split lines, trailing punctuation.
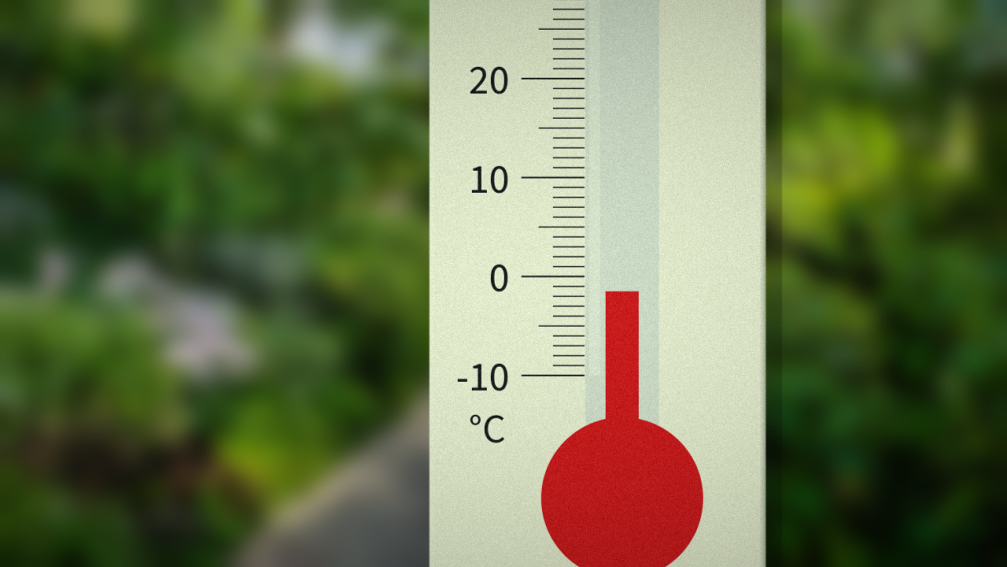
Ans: °C -1.5
